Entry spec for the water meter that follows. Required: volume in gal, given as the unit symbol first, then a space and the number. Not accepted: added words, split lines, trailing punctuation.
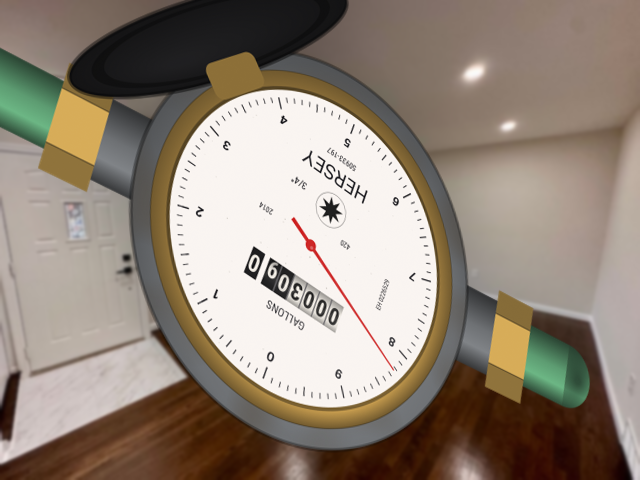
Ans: gal 3088.2
